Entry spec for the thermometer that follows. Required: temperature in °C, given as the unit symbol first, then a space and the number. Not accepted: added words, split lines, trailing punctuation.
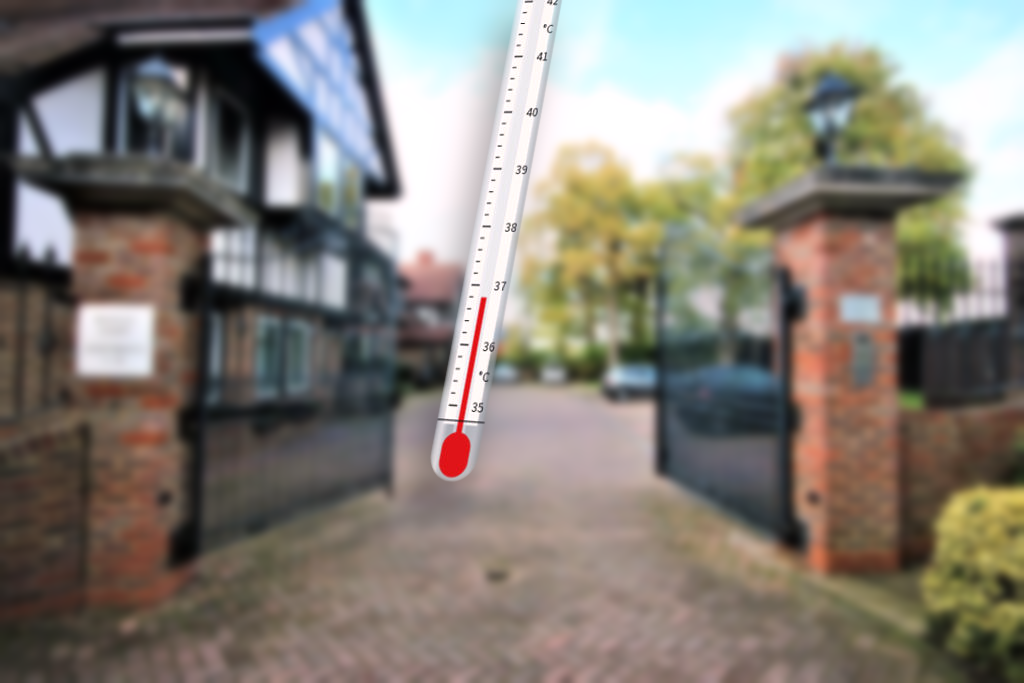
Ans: °C 36.8
